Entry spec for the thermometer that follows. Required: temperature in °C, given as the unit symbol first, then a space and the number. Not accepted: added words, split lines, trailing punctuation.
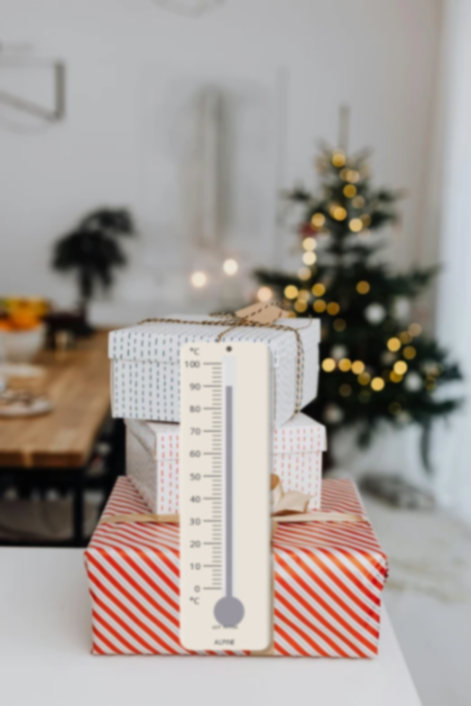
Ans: °C 90
